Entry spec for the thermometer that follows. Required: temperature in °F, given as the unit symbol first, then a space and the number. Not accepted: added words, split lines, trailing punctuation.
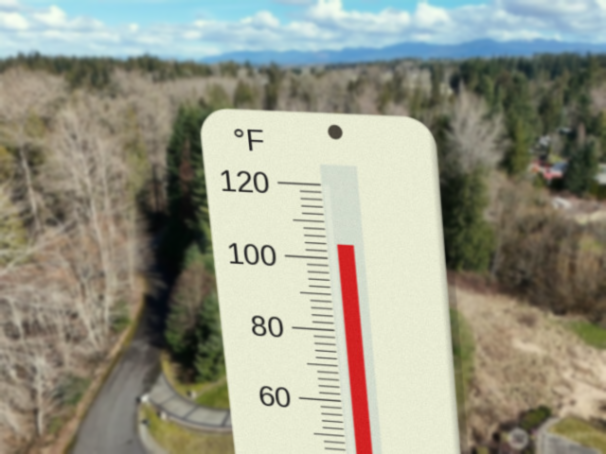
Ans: °F 104
